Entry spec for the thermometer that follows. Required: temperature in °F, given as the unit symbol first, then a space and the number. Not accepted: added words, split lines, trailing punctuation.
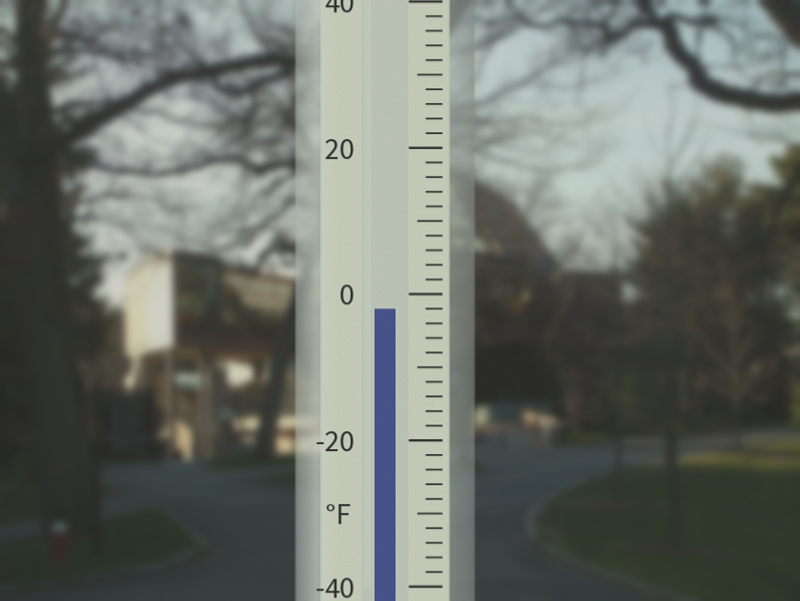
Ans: °F -2
